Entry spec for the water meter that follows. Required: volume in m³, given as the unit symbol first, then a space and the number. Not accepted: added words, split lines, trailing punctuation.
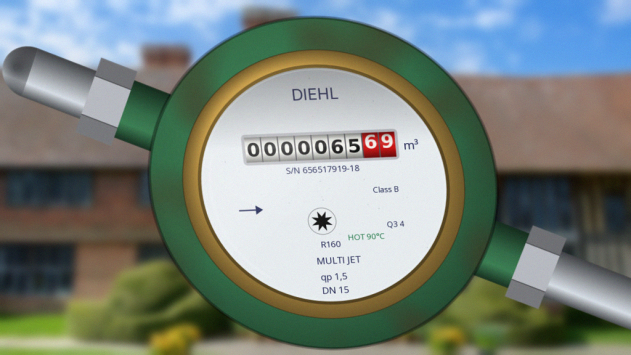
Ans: m³ 65.69
